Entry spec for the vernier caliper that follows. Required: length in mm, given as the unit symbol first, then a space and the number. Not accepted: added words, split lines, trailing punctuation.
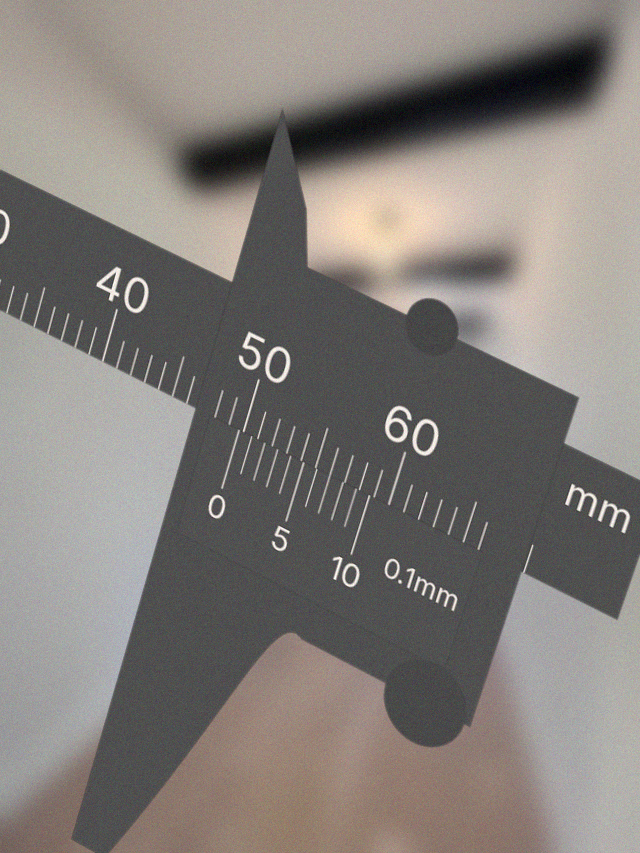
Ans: mm 49.7
